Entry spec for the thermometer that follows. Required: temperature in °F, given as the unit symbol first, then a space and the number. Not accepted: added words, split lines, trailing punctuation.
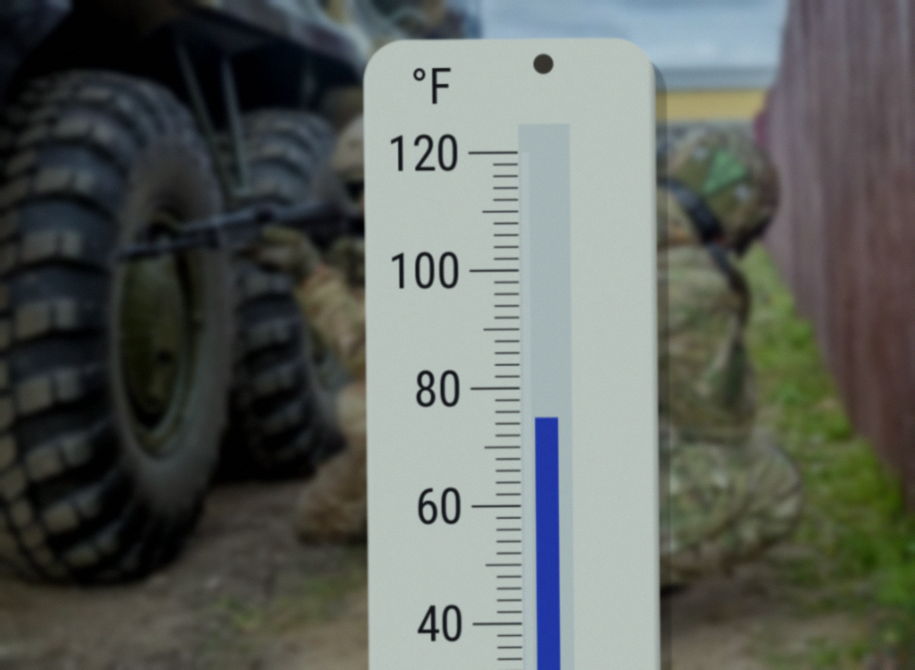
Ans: °F 75
